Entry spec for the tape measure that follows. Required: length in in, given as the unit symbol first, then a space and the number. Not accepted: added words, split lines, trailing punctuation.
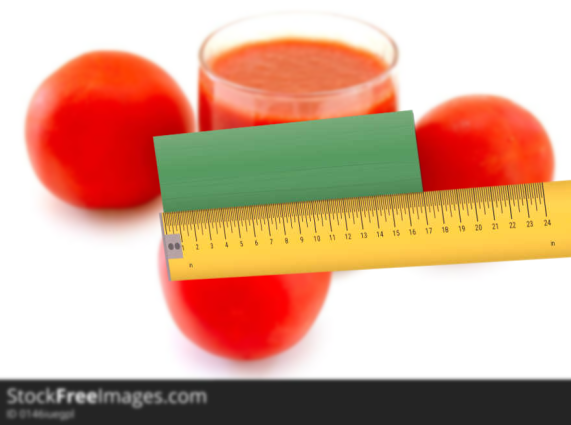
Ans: in 17
